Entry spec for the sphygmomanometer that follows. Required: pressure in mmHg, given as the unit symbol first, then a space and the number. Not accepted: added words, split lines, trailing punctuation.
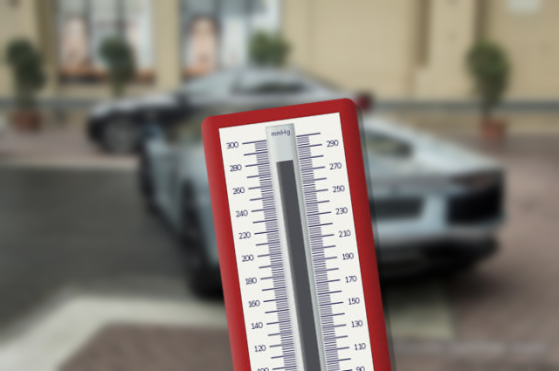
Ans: mmHg 280
